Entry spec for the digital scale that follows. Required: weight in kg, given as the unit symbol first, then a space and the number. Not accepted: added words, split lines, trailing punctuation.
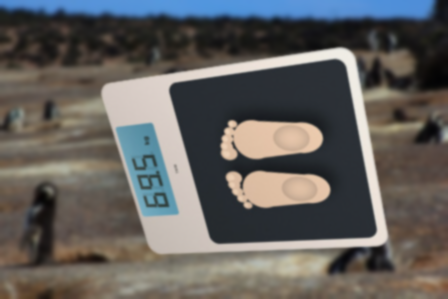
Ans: kg 69.5
